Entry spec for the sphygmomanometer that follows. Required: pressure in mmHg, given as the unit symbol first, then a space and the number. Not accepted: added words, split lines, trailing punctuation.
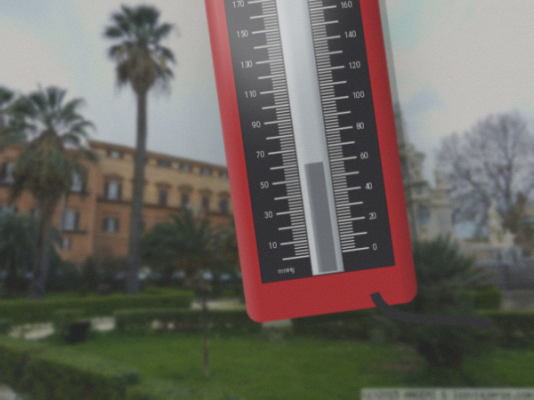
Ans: mmHg 60
